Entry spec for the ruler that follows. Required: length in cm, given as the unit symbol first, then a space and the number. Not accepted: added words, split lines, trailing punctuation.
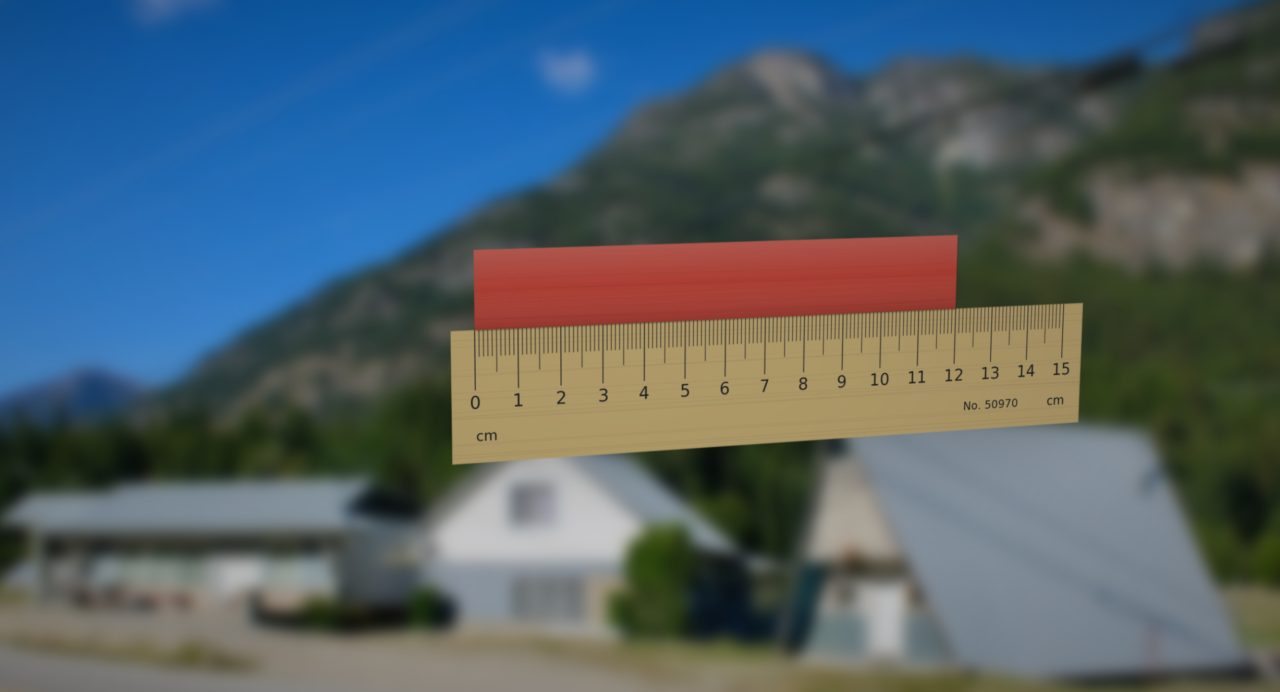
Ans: cm 12
